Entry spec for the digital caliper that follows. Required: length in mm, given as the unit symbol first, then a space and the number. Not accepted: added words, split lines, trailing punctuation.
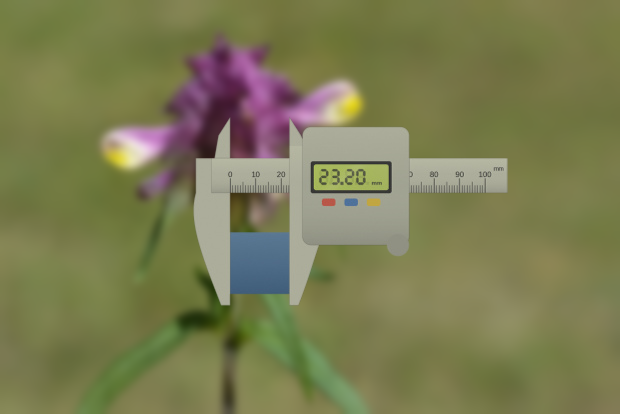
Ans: mm 23.20
